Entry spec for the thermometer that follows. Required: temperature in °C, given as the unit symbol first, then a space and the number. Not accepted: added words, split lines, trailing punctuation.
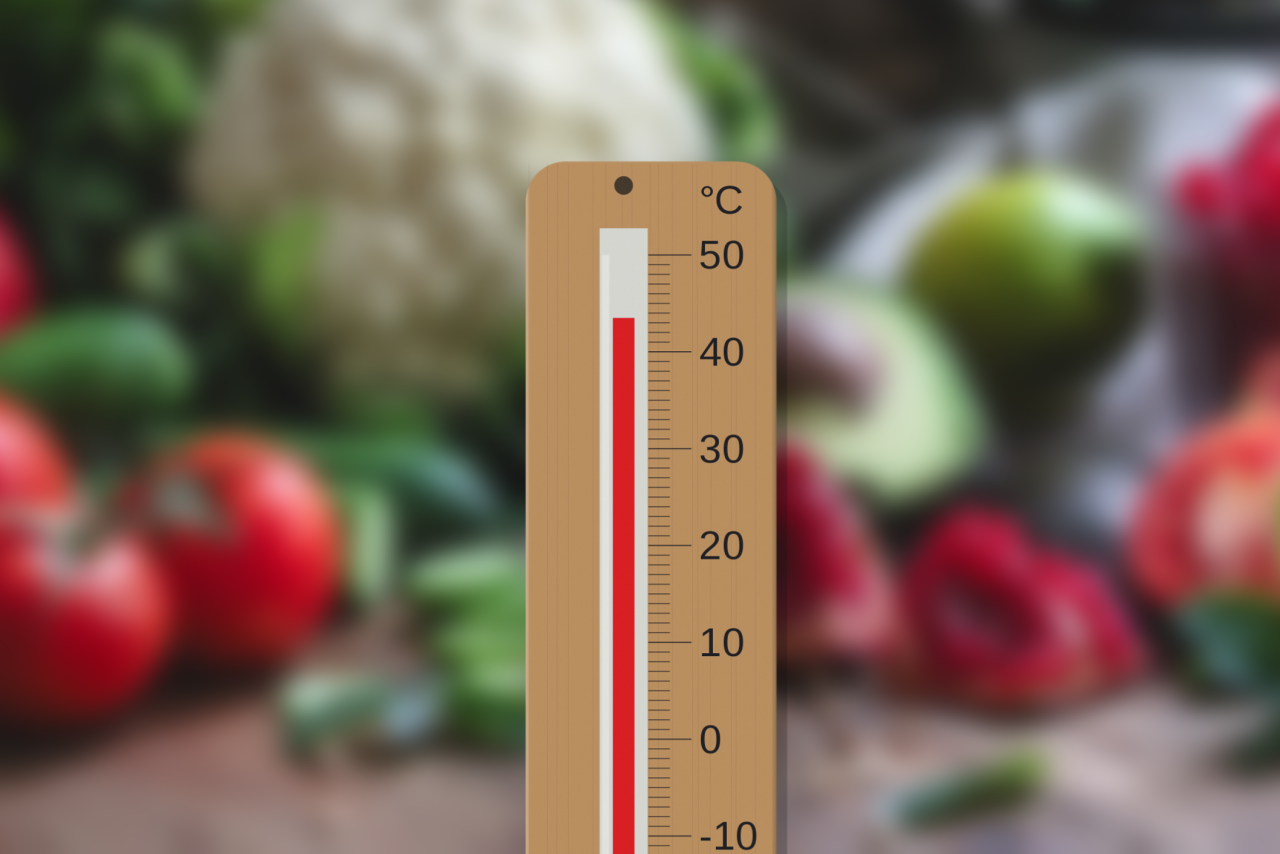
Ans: °C 43.5
